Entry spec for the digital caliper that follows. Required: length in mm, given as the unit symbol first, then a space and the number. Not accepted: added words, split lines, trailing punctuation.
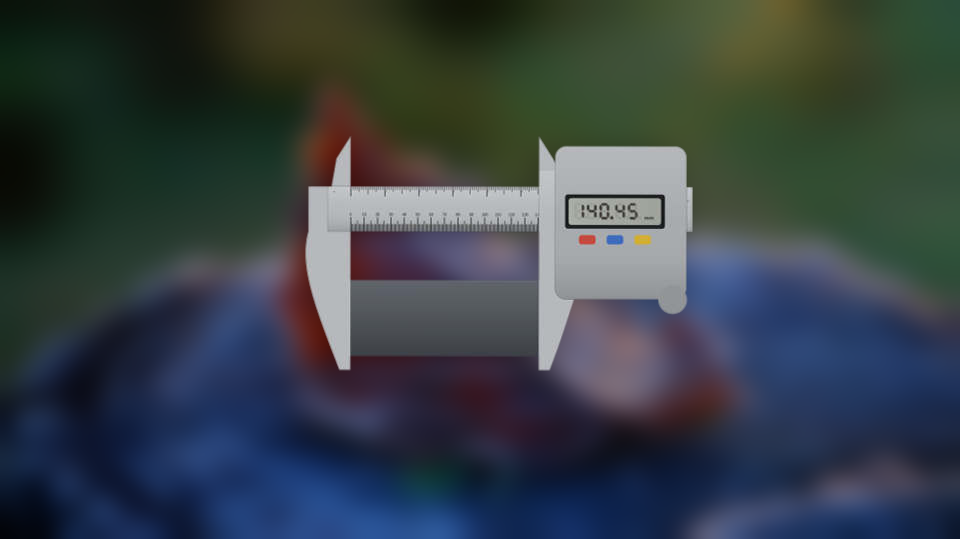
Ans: mm 140.45
